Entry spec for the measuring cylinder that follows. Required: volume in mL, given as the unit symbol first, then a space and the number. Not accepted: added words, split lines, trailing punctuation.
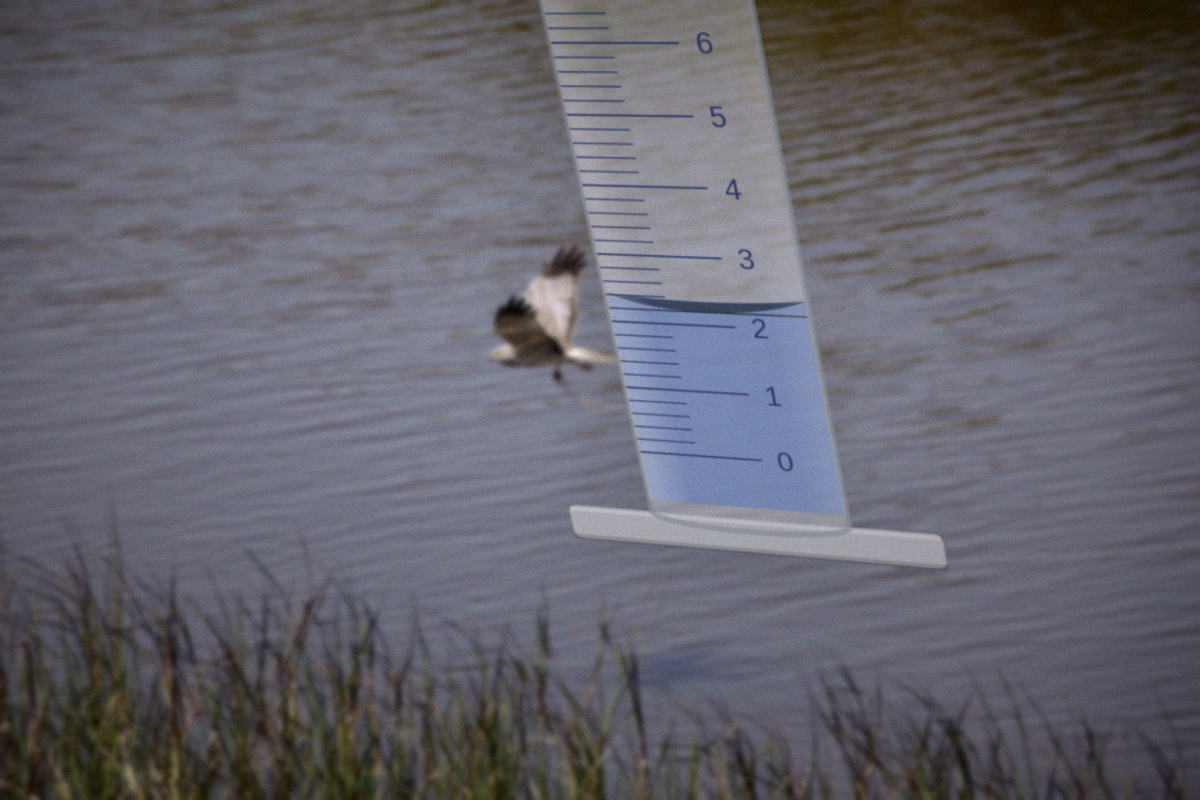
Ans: mL 2.2
